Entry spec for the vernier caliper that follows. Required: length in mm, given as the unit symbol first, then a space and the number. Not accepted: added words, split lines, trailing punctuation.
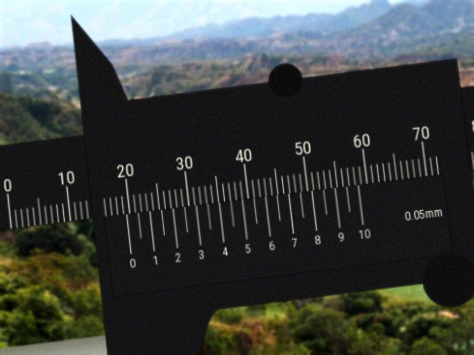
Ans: mm 19.5
